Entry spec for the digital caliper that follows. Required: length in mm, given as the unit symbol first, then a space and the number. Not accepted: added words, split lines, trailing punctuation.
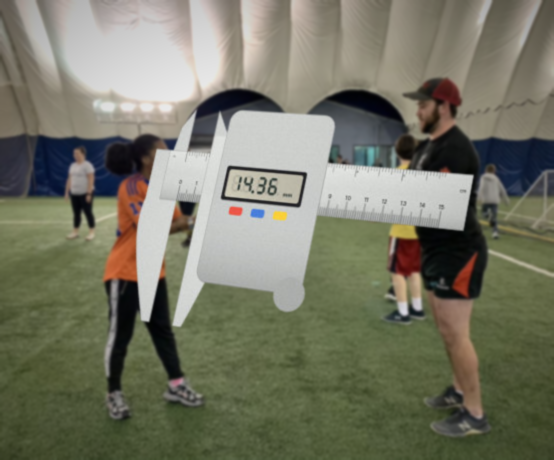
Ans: mm 14.36
